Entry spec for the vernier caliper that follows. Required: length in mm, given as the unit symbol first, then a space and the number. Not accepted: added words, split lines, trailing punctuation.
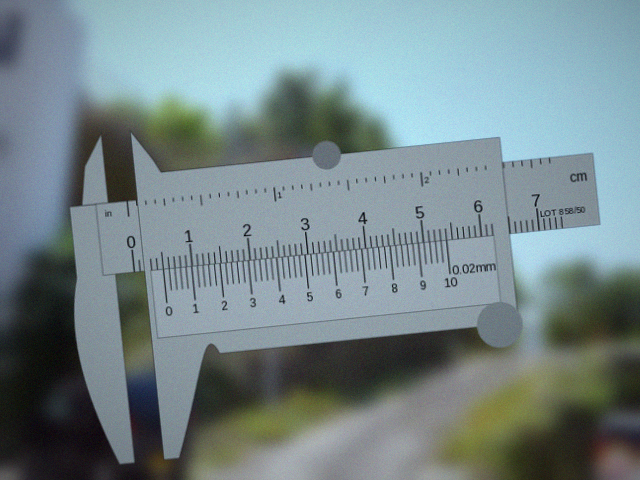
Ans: mm 5.0
